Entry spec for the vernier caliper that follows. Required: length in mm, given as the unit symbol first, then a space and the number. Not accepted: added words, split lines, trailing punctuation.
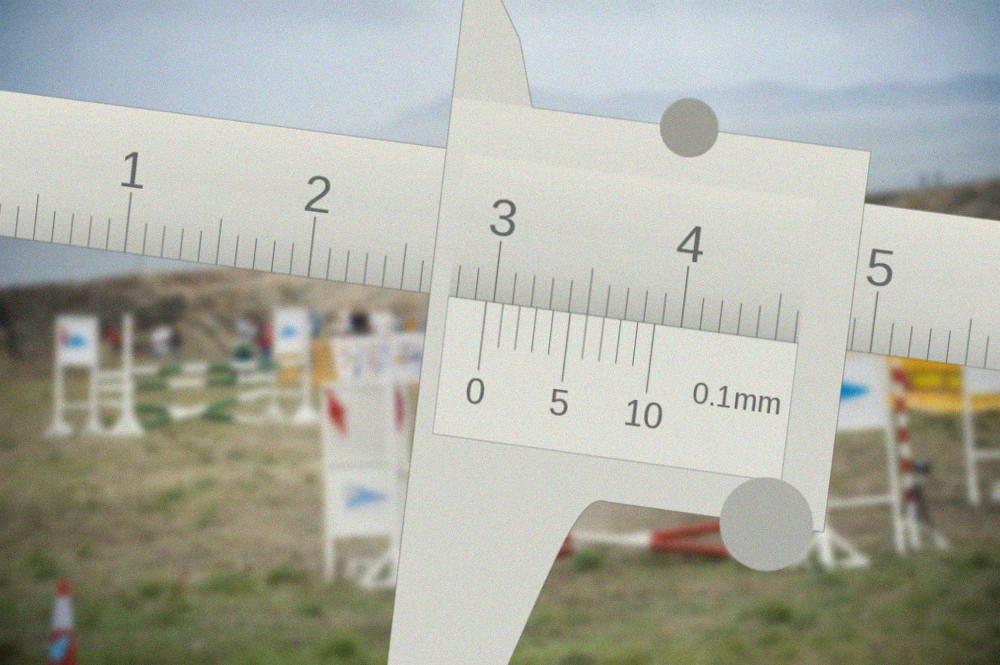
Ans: mm 29.6
